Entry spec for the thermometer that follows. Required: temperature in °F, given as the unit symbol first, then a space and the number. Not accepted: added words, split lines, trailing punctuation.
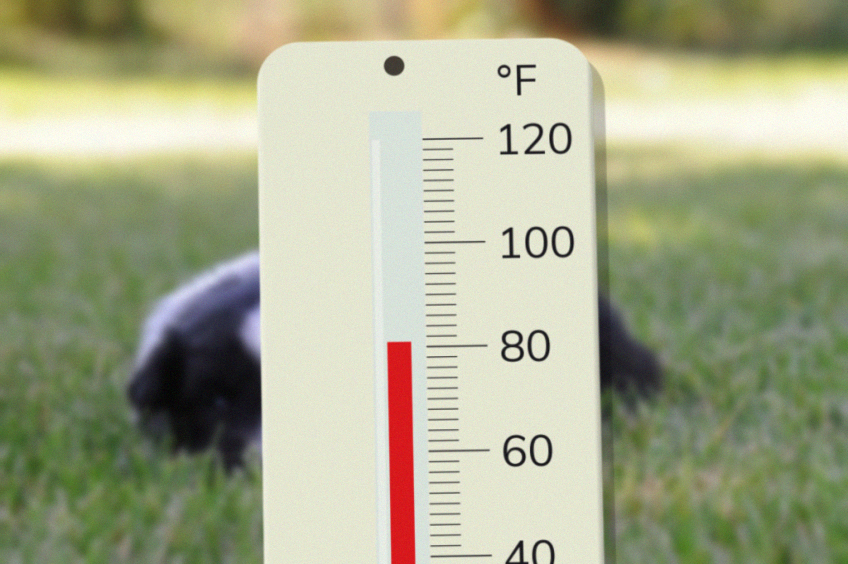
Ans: °F 81
